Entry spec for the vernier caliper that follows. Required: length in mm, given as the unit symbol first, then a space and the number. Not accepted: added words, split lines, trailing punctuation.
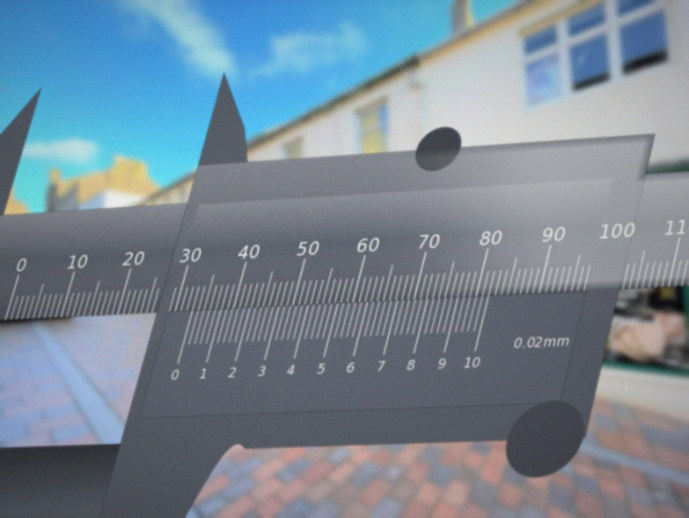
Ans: mm 33.0
